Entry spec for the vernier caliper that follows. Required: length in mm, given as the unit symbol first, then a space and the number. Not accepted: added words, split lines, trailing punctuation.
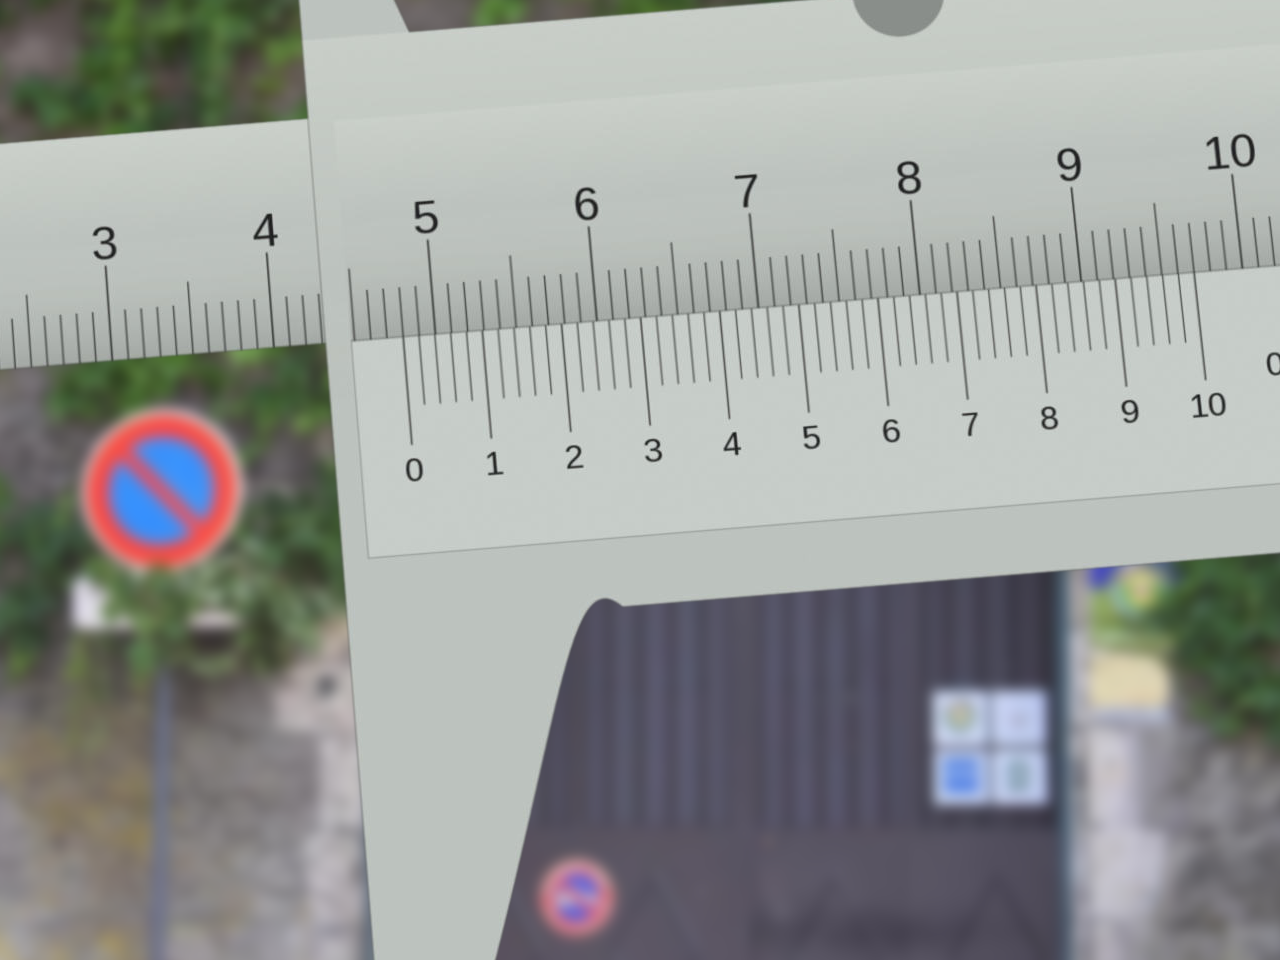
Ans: mm 48.0
